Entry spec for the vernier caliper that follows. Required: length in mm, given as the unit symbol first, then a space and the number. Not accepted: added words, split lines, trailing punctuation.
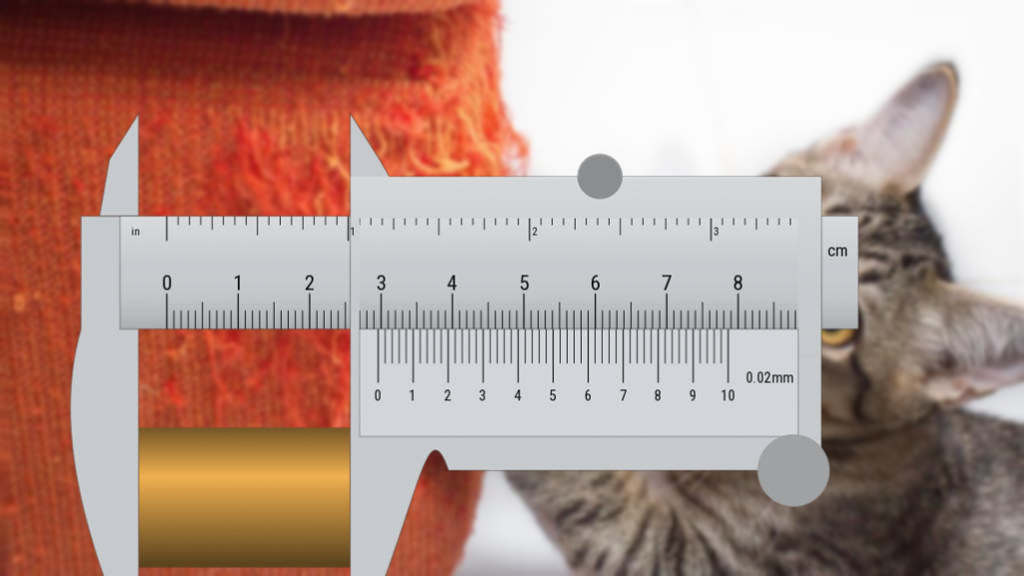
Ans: mm 29.6
